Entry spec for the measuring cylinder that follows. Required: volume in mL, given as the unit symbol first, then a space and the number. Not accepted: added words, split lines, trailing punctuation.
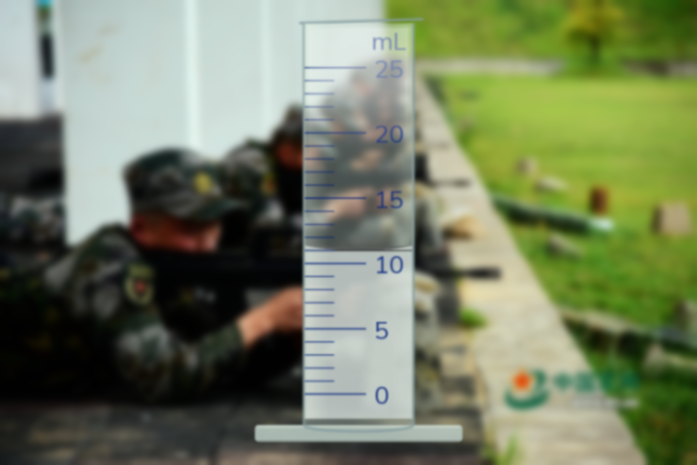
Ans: mL 11
